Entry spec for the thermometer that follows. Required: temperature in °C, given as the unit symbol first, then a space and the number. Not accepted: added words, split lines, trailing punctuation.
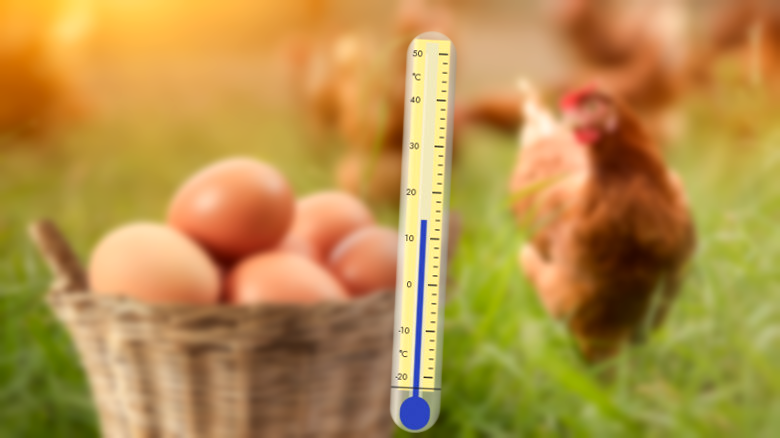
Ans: °C 14
